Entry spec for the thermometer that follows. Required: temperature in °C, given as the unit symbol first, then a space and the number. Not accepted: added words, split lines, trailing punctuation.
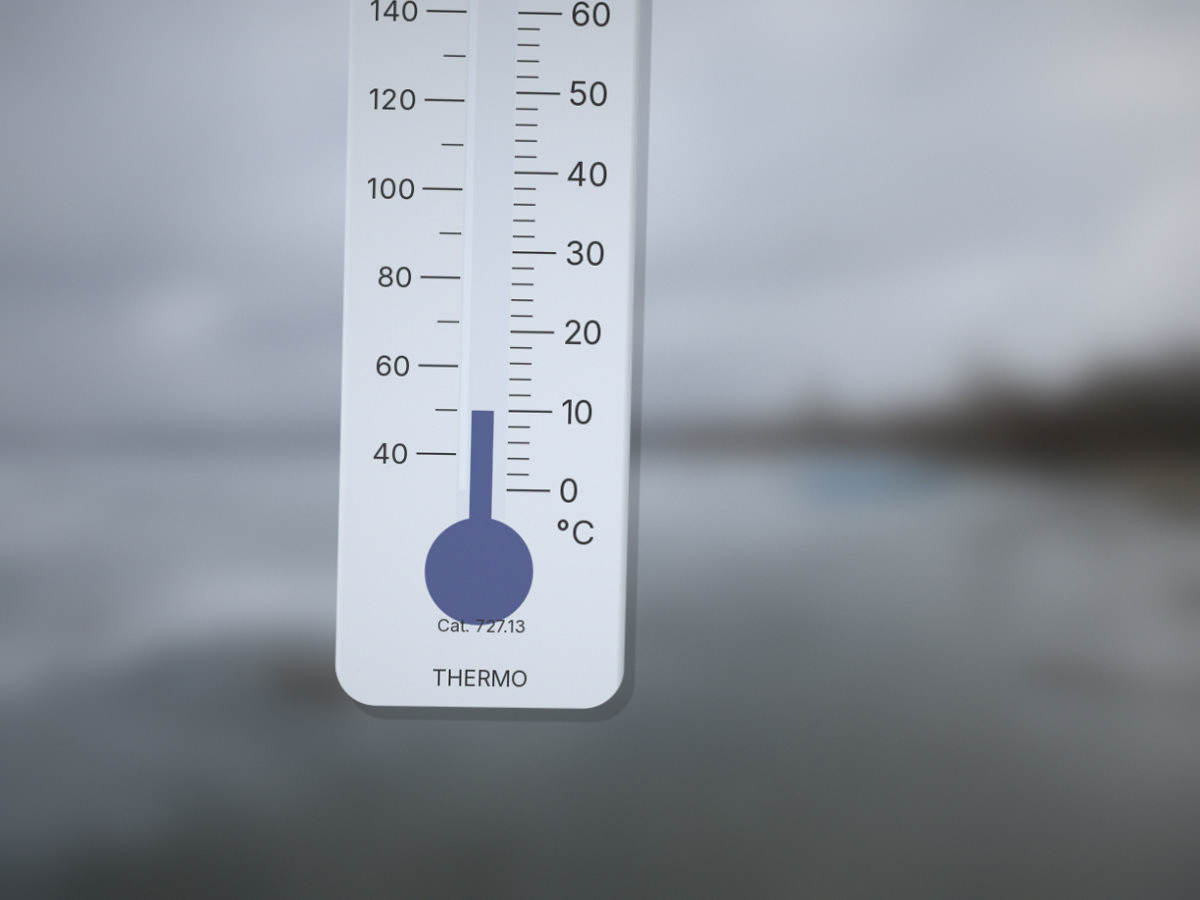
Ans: °C 10
